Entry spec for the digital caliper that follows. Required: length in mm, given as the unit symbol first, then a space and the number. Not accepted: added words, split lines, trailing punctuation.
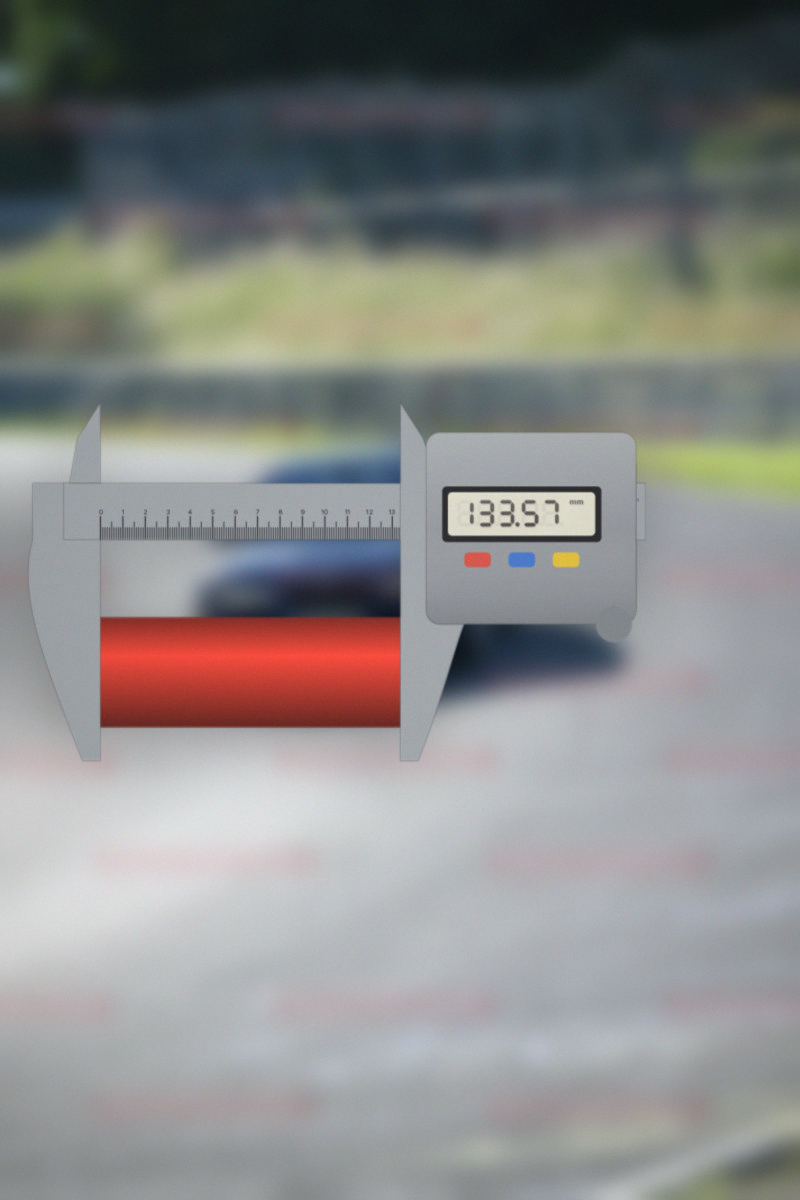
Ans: mm 133.57
